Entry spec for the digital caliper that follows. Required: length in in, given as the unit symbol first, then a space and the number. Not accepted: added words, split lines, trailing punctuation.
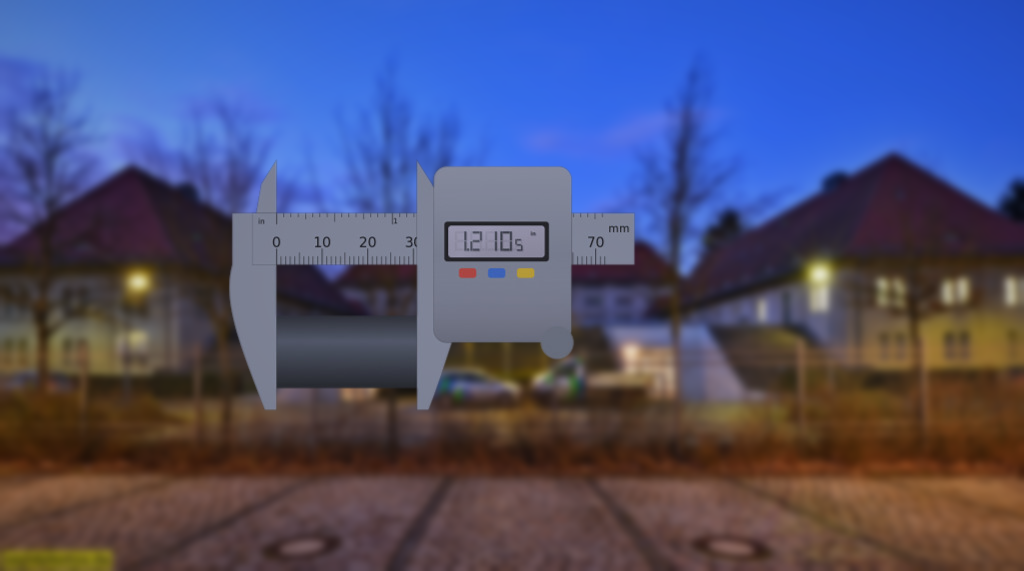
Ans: in 1.2105
